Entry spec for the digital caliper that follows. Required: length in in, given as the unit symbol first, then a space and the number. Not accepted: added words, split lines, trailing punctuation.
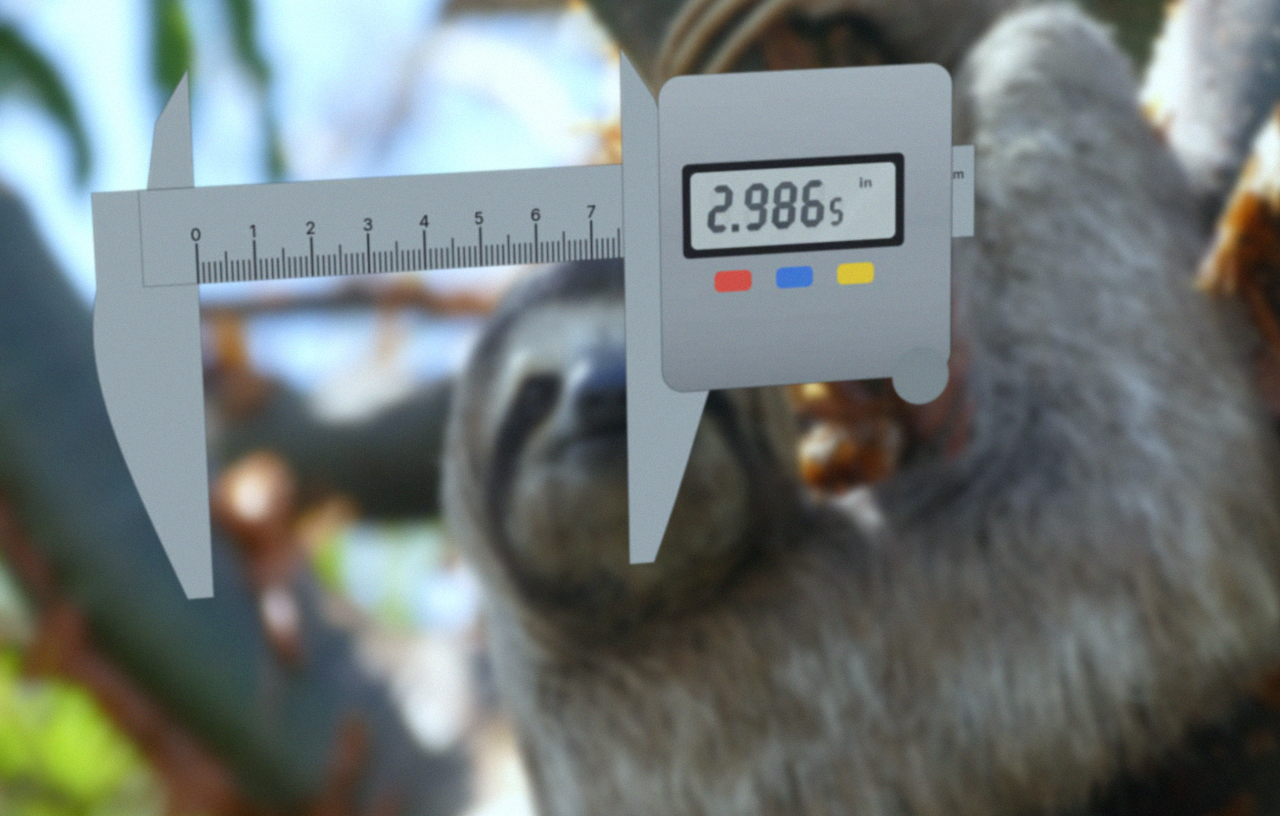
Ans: in 2.9865
